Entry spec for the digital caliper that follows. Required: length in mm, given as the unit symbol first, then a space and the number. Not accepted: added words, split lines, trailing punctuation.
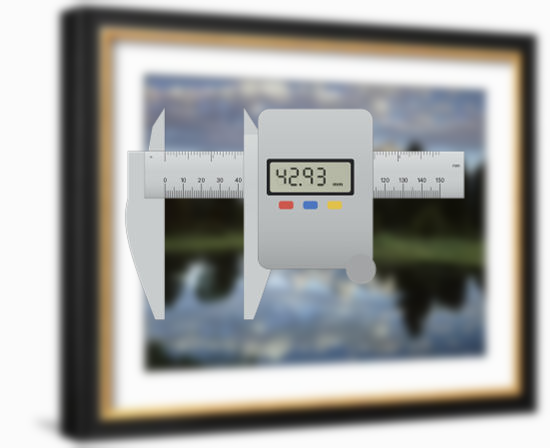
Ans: mm 42.93
